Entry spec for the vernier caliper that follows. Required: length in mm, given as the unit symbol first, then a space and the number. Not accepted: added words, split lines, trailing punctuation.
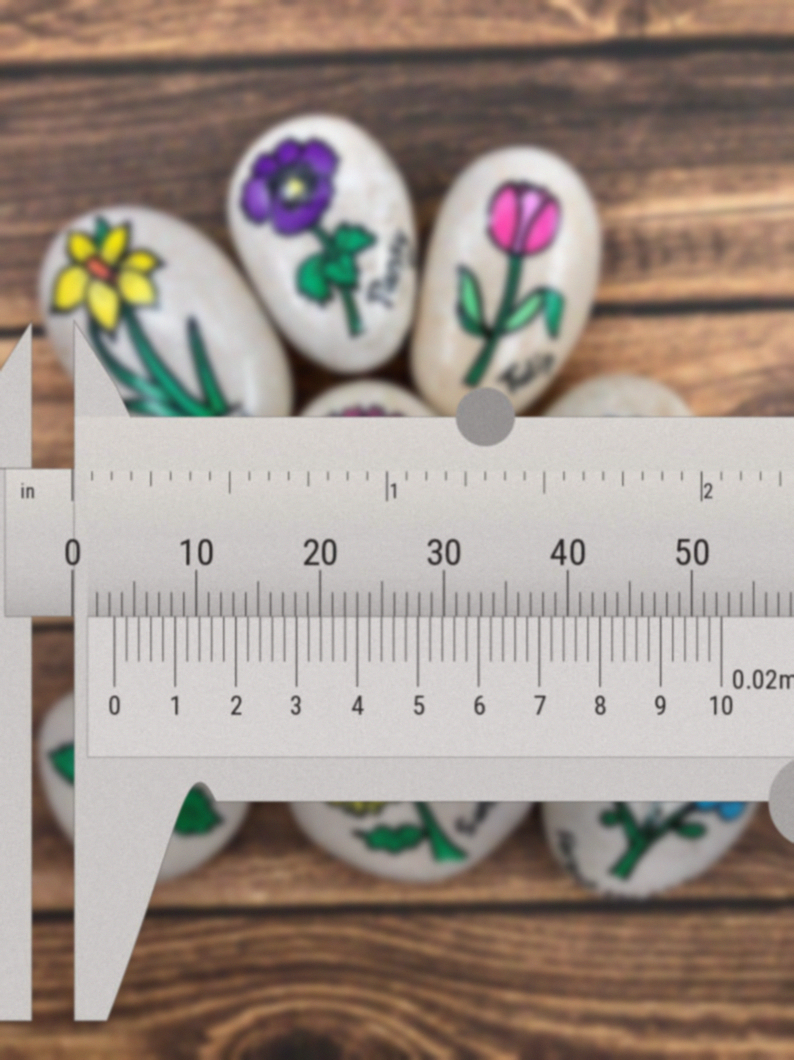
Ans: mm 3.4
